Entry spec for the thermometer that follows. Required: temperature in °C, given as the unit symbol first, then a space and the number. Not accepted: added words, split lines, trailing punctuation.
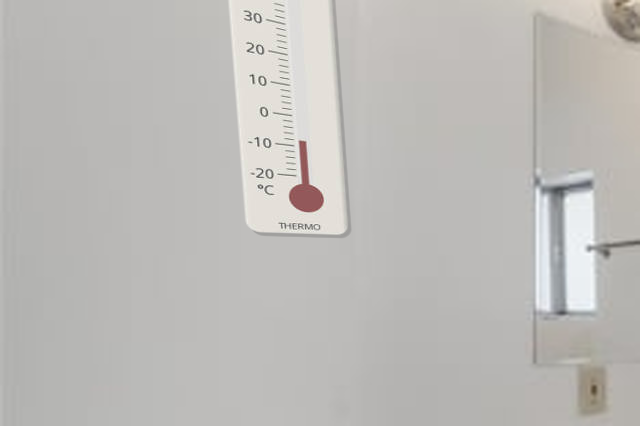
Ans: °C -8
